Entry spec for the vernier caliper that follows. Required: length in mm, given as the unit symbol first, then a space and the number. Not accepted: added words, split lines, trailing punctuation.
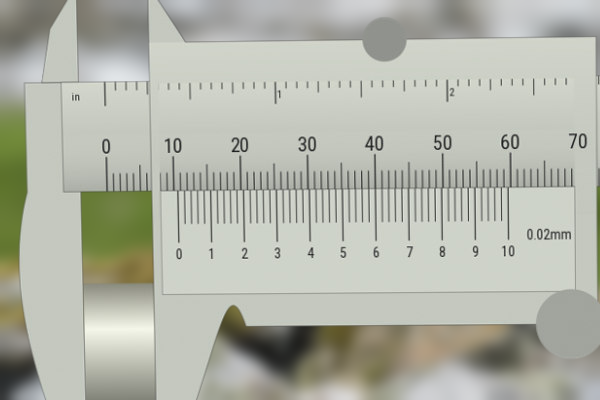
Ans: mm 10.6
